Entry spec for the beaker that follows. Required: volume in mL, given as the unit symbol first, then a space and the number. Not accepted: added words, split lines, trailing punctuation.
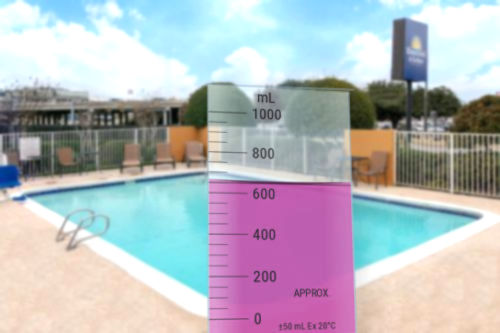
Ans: mL 650
